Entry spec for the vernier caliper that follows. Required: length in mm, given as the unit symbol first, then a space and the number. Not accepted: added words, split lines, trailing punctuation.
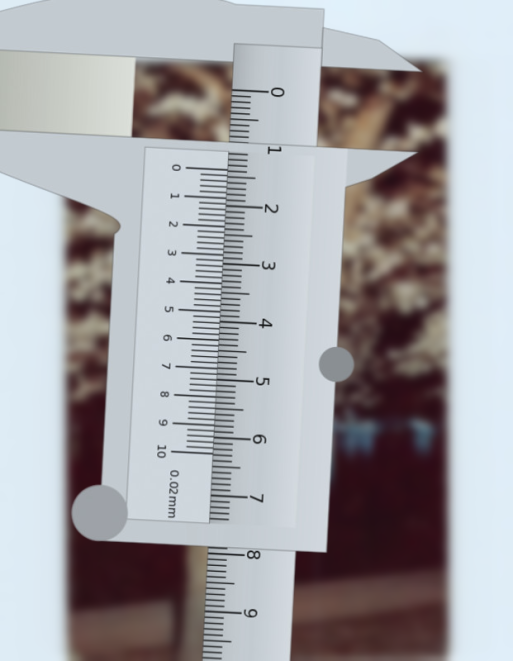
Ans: mm 13.8
